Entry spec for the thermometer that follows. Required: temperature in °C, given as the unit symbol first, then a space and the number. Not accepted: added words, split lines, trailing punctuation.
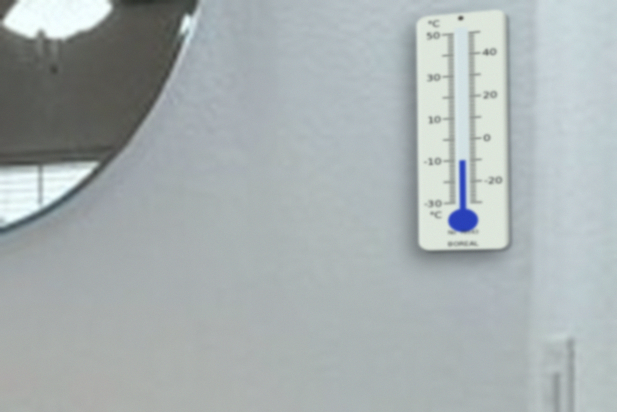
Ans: °C -10
